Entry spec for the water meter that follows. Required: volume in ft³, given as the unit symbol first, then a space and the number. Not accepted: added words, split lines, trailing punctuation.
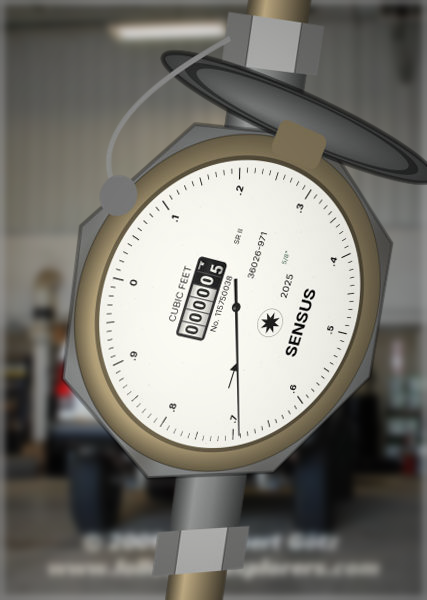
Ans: ft³ 4.69
